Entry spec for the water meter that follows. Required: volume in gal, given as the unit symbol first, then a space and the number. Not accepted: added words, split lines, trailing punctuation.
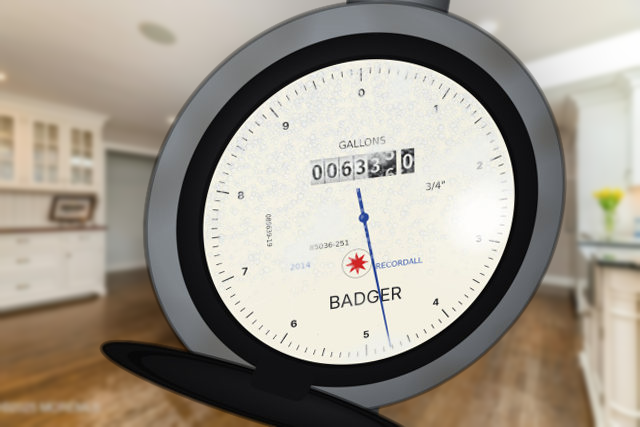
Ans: gal 63354.7
